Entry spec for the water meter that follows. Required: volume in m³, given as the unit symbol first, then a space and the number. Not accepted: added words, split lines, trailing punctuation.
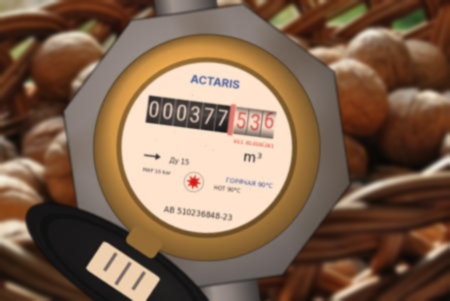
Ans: m³ 377.536
